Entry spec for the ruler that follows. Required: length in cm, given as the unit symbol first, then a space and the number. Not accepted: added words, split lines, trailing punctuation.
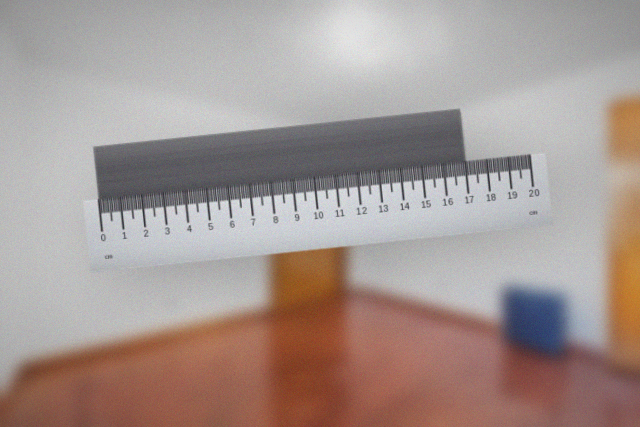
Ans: cm 17
